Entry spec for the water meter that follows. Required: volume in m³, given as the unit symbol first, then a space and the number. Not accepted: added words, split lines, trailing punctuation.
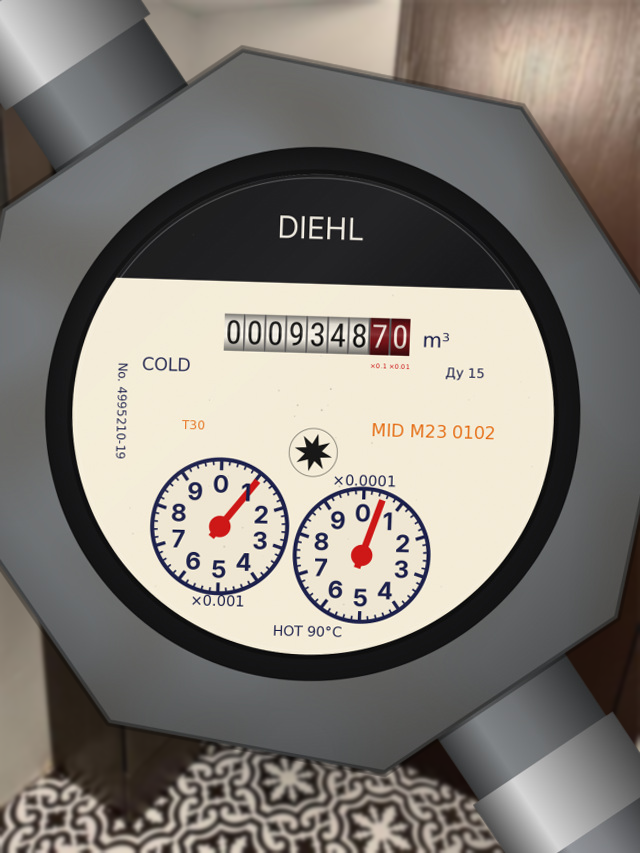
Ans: m³ 9348.7010
